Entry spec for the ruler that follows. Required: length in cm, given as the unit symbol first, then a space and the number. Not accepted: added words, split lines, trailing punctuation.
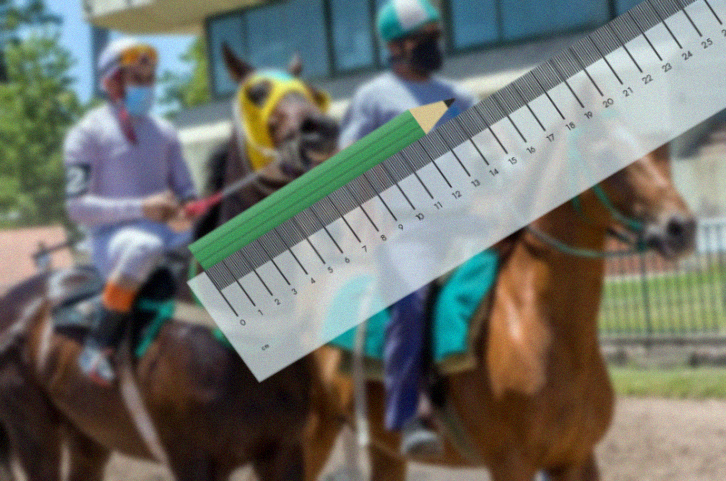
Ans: cm 14.5
